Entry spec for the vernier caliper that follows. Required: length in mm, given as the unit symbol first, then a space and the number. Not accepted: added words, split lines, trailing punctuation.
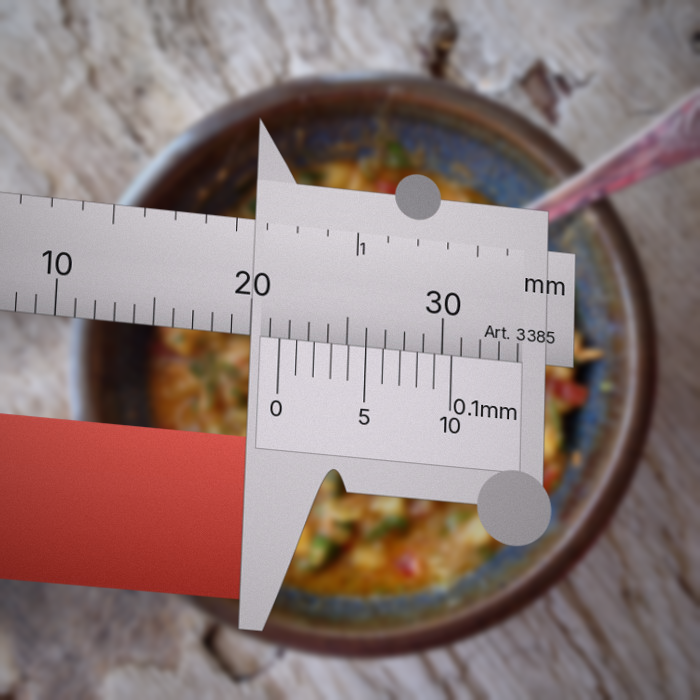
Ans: mm 21.5
